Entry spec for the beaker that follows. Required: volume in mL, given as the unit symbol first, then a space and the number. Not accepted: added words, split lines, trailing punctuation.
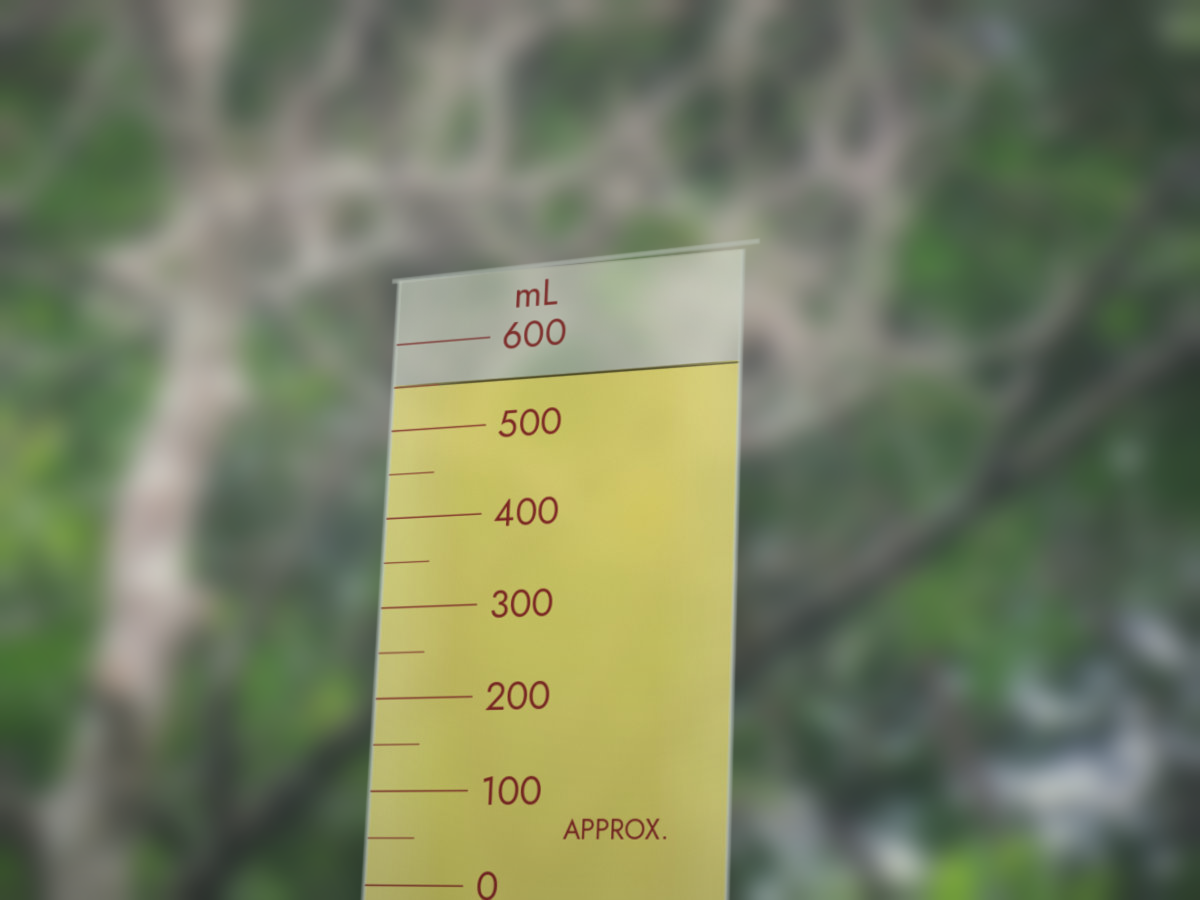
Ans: mL 550
